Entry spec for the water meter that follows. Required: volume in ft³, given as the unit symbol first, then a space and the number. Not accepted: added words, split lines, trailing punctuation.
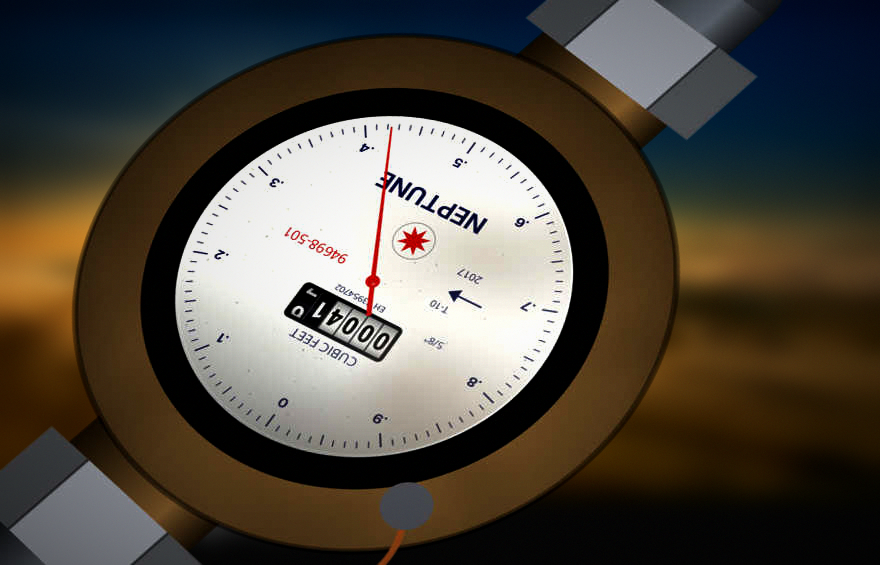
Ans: ft³ 416.42
